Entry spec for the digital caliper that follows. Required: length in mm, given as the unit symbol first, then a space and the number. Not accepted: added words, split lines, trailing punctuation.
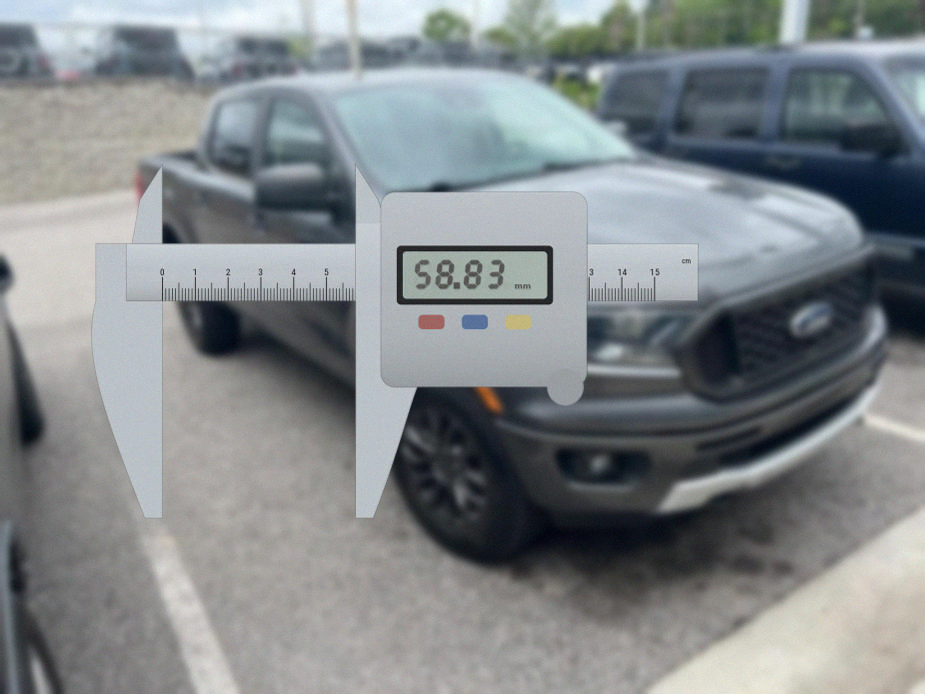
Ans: mm 58.83
